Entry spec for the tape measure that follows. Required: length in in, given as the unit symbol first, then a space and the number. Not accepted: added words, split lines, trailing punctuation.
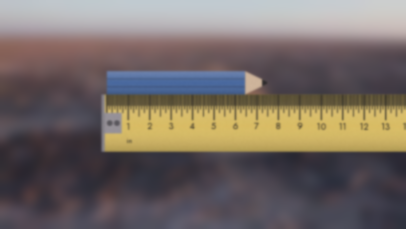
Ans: in 7.5
